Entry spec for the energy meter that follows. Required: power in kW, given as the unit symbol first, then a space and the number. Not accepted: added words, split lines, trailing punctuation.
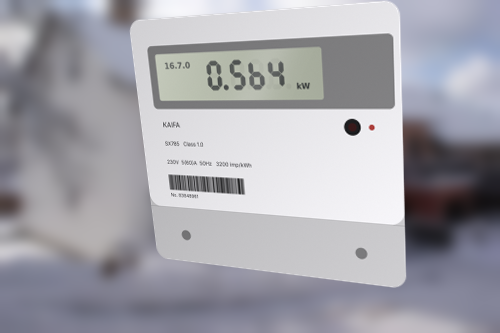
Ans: kW 0.564
